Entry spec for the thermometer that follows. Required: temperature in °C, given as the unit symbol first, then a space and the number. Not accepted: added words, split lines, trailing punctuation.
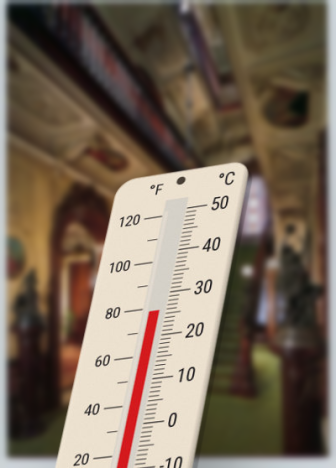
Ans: °C 26
